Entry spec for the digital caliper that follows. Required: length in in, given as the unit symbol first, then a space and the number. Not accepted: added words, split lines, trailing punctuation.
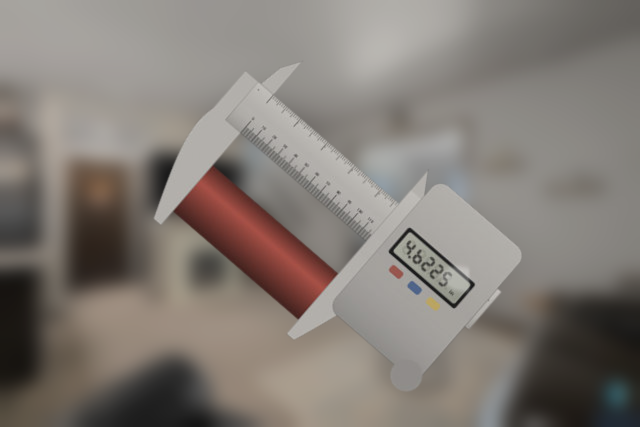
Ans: in 4.6225
